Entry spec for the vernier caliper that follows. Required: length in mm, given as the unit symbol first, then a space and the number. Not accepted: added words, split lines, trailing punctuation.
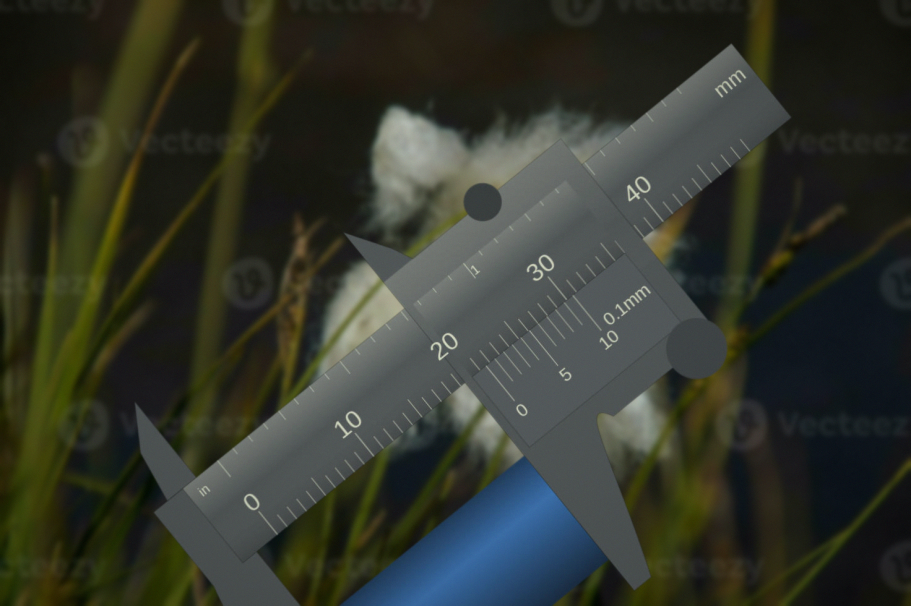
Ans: mm 21.6
